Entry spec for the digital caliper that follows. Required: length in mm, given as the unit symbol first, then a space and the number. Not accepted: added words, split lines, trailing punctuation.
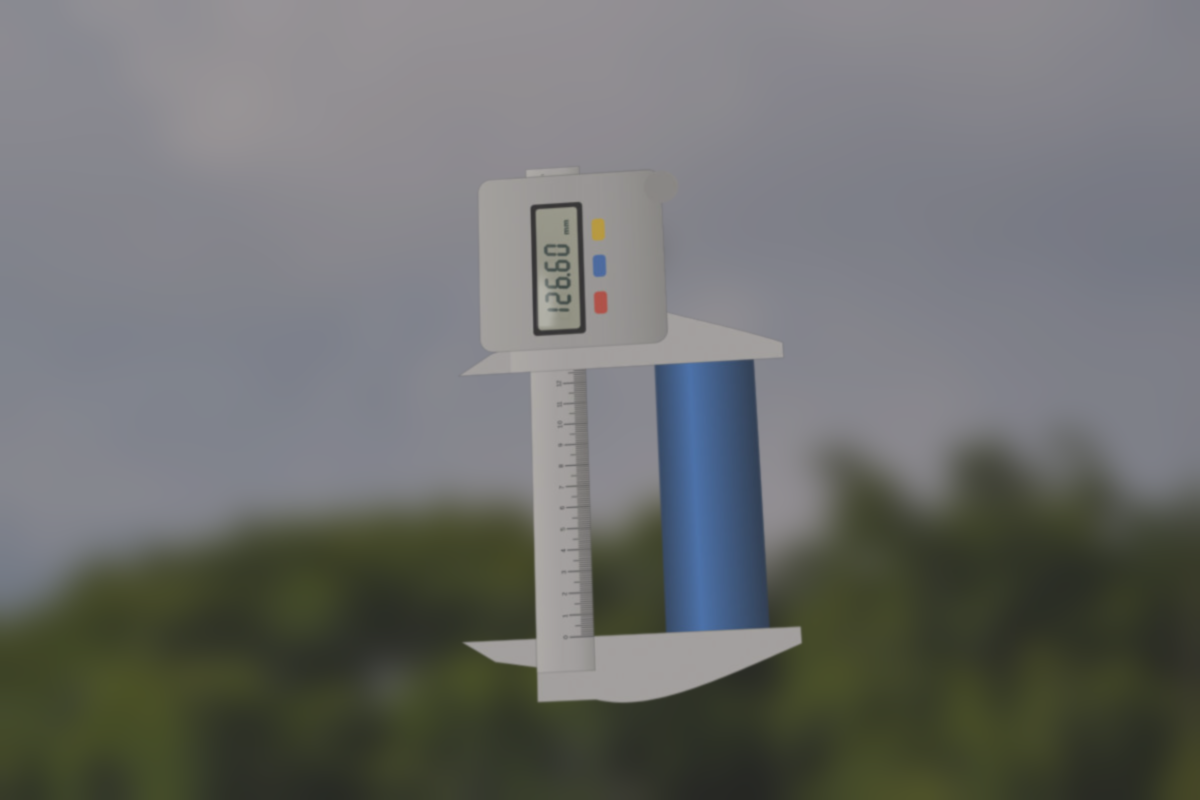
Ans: mm 126.60
